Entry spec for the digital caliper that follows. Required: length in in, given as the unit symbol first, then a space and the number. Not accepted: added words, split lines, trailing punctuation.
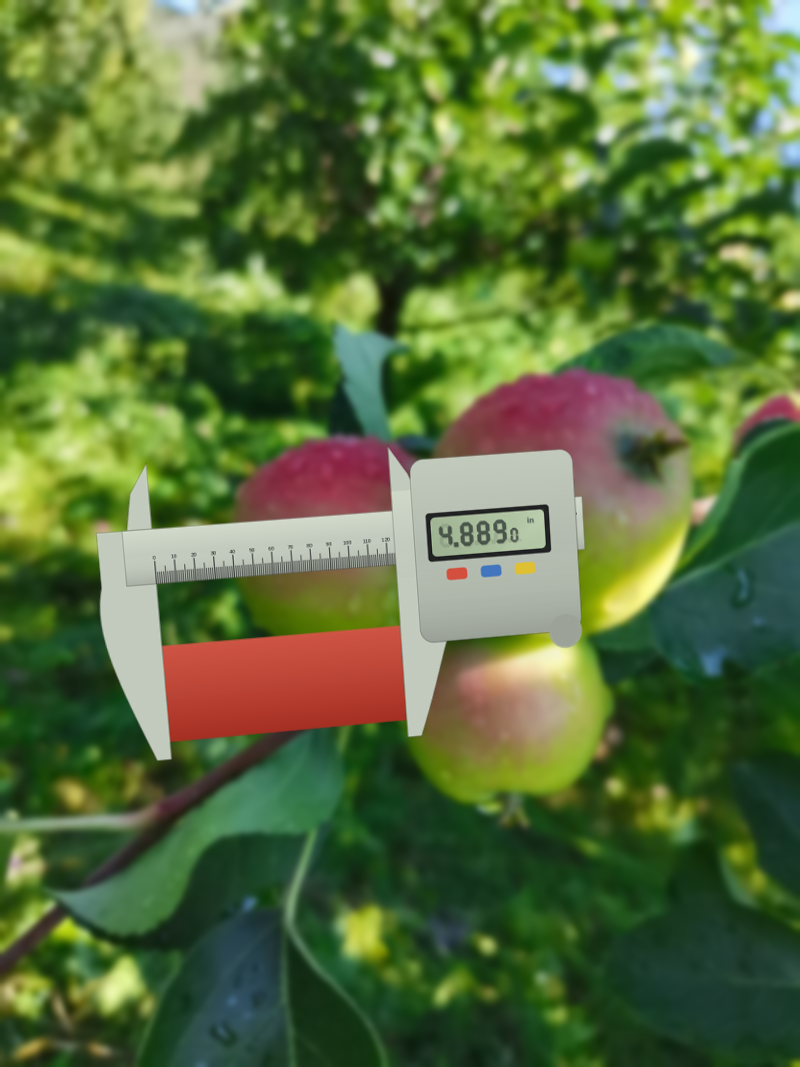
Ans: in 4.8890
